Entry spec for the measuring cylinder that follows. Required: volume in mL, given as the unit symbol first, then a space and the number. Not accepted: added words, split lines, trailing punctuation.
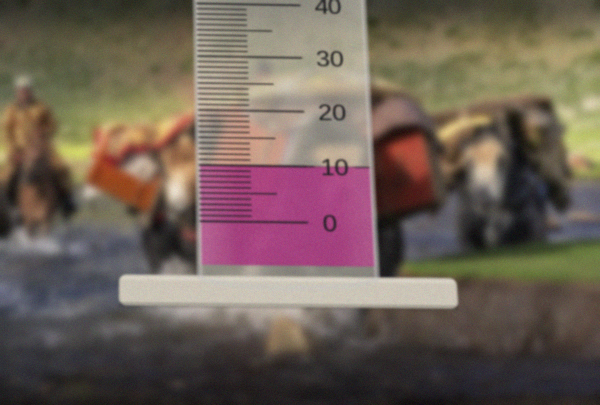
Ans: mL 10
